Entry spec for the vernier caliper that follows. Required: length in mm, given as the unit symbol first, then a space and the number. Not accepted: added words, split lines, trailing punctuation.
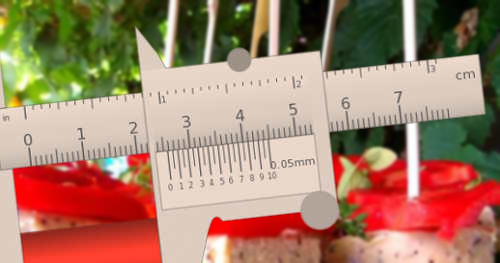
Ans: mm 25.8
